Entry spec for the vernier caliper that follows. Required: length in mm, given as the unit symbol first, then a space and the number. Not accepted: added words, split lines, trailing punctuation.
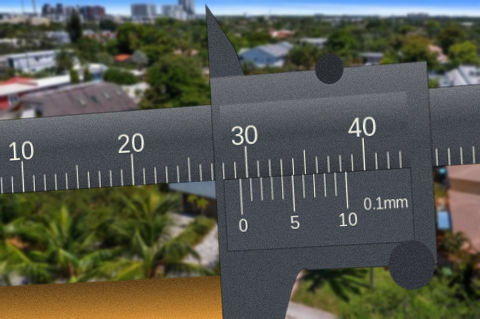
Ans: mm 29.4
